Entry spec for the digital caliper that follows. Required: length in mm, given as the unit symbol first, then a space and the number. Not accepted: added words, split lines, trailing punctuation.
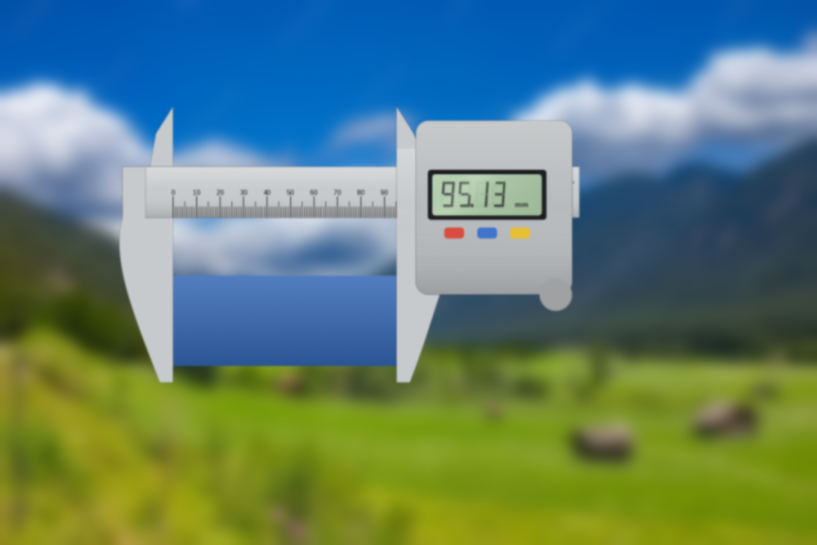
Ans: mm 95.13
